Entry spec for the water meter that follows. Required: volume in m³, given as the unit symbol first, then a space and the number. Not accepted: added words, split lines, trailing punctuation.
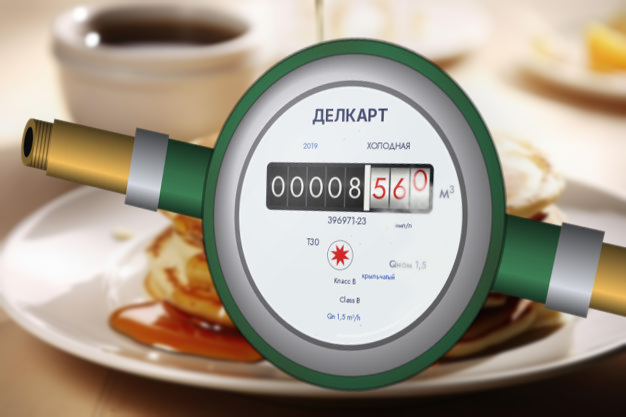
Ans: m³ 8.560
